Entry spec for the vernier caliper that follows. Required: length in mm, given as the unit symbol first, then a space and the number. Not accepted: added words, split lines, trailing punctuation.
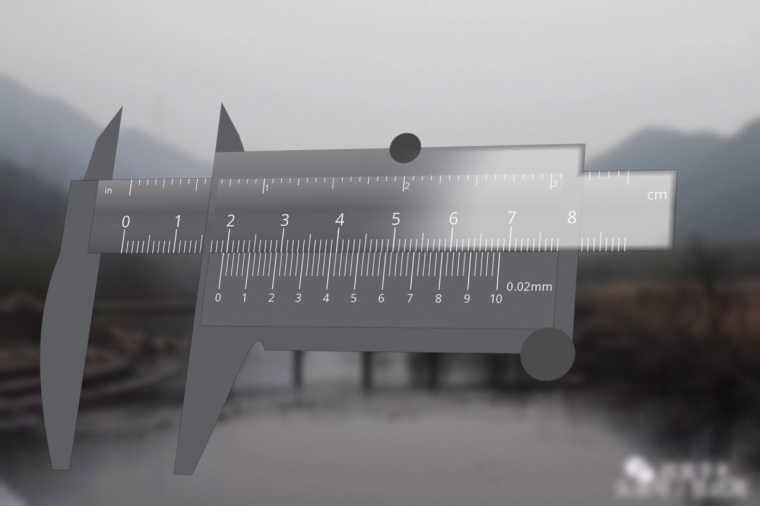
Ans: mm 19.4
